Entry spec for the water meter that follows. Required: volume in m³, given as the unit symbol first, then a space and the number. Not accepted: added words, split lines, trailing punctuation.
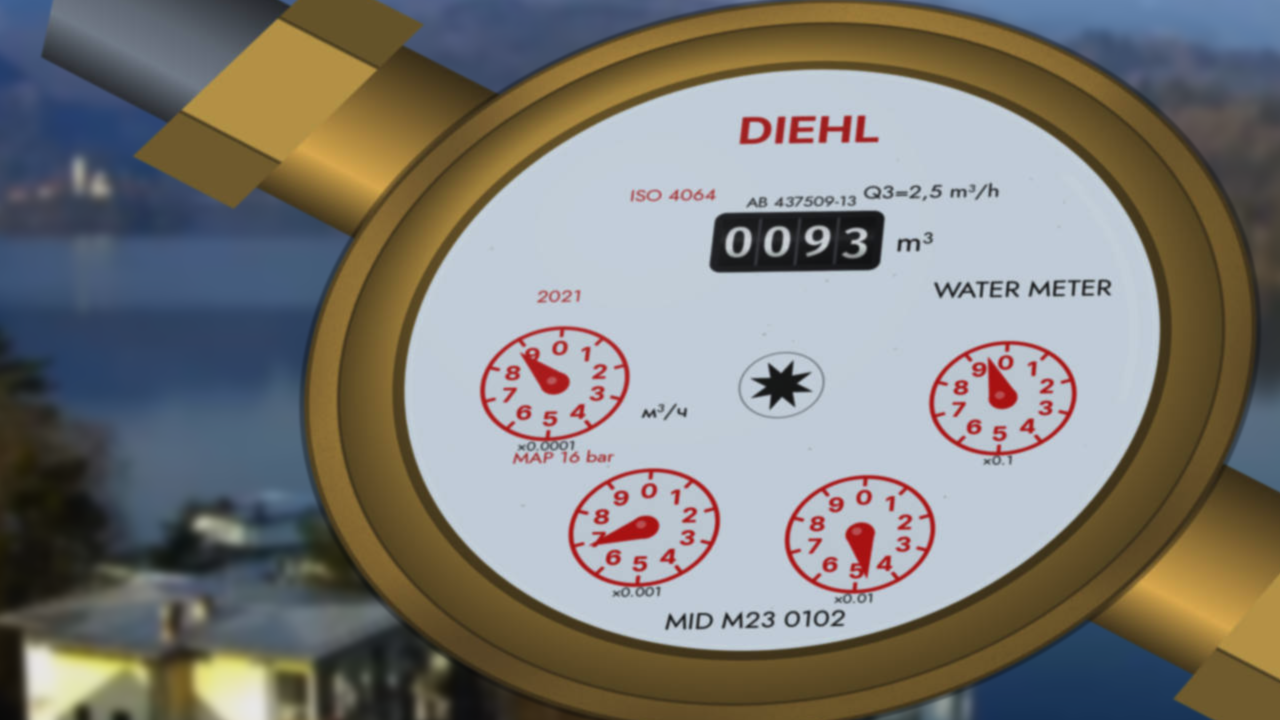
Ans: m³ 92.9468
